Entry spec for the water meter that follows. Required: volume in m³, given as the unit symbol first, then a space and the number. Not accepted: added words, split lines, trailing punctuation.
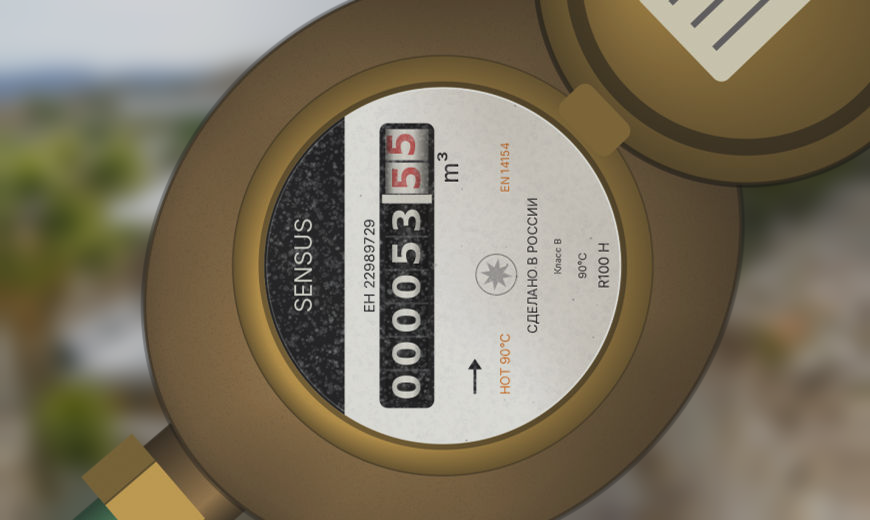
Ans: m³ 53.55
